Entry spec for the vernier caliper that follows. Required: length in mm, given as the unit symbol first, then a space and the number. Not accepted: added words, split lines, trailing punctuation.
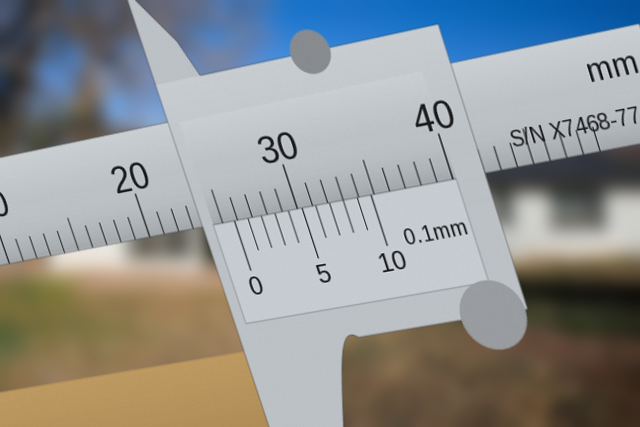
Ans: mm 25.8
